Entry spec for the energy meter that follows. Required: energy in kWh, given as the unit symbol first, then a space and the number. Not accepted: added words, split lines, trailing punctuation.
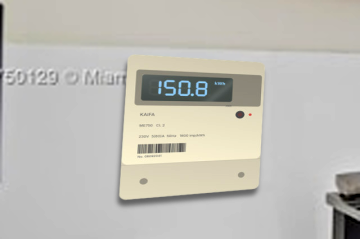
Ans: kWh 150.8
